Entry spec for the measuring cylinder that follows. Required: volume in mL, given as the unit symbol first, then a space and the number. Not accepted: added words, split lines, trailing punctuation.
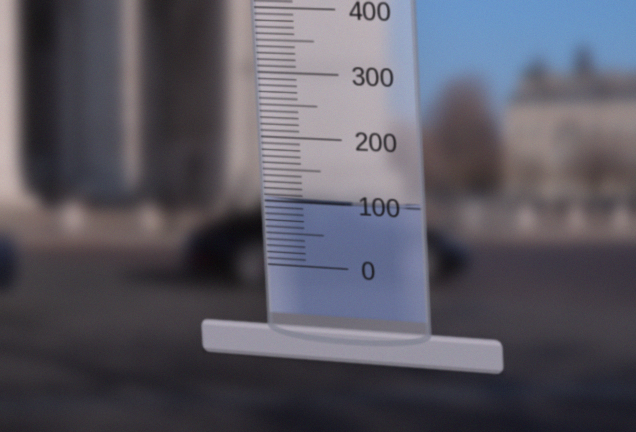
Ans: mL 100
